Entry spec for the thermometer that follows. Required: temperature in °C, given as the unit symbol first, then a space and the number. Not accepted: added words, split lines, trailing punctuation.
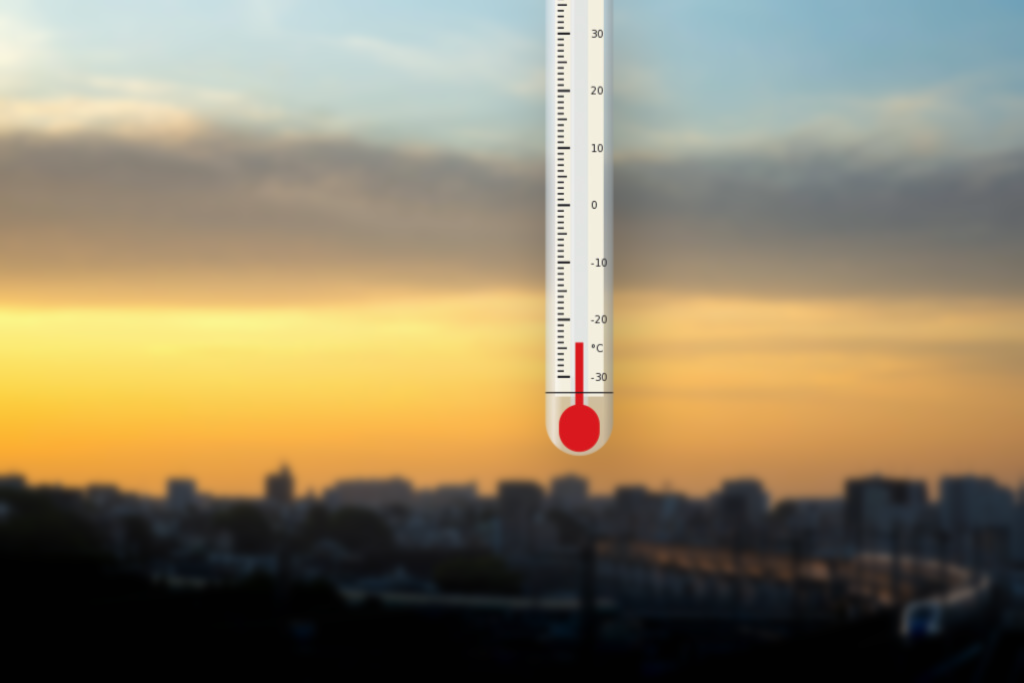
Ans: °C -24
